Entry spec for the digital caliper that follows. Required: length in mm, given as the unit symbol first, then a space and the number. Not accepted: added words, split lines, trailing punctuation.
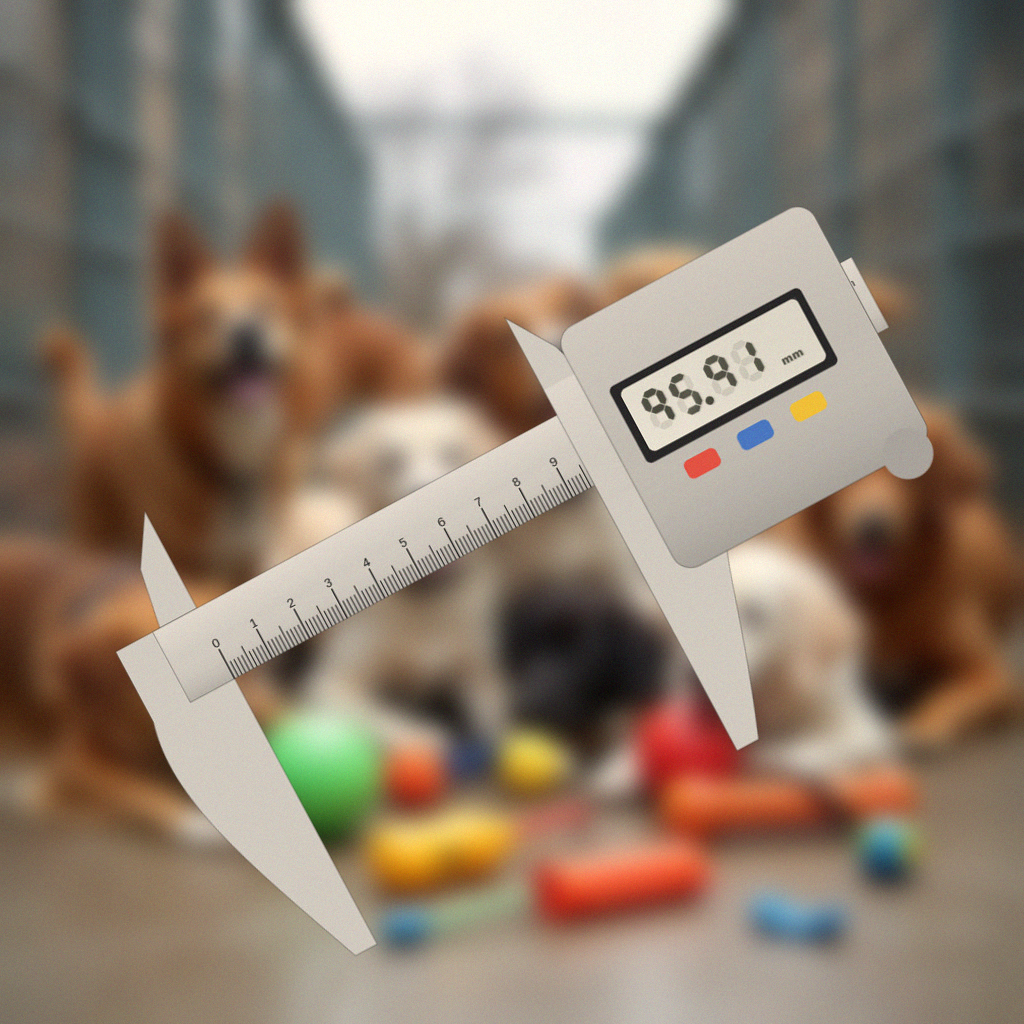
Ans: mm 95.91
